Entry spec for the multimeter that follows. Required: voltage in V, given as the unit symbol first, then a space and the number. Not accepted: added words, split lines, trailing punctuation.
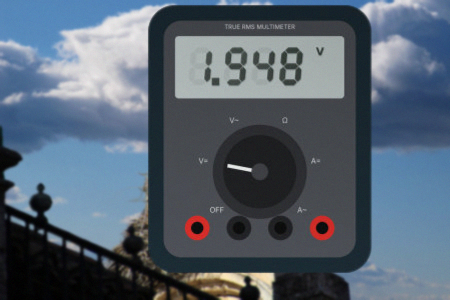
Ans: V 1.948
